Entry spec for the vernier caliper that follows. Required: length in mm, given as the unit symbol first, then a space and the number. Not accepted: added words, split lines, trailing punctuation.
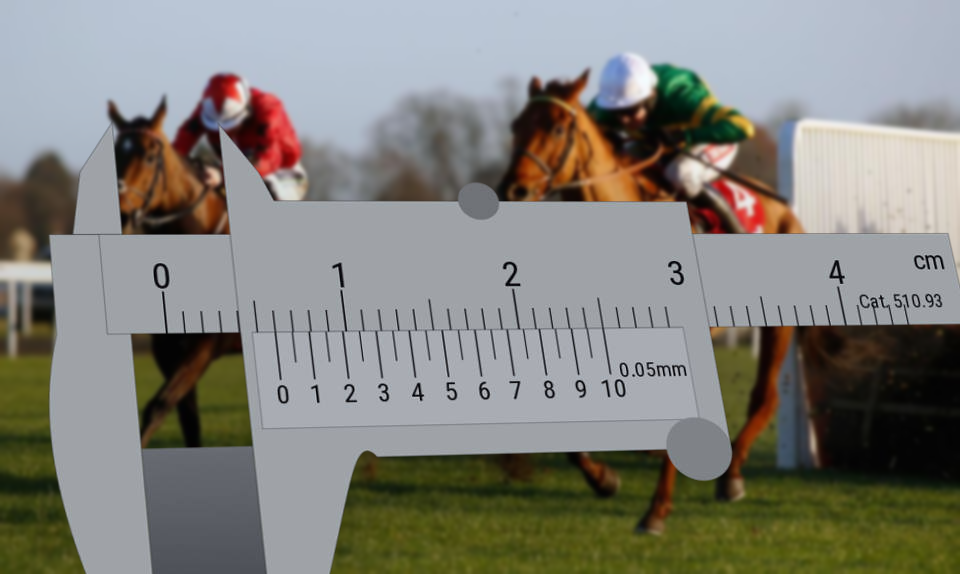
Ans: mm 6.0
